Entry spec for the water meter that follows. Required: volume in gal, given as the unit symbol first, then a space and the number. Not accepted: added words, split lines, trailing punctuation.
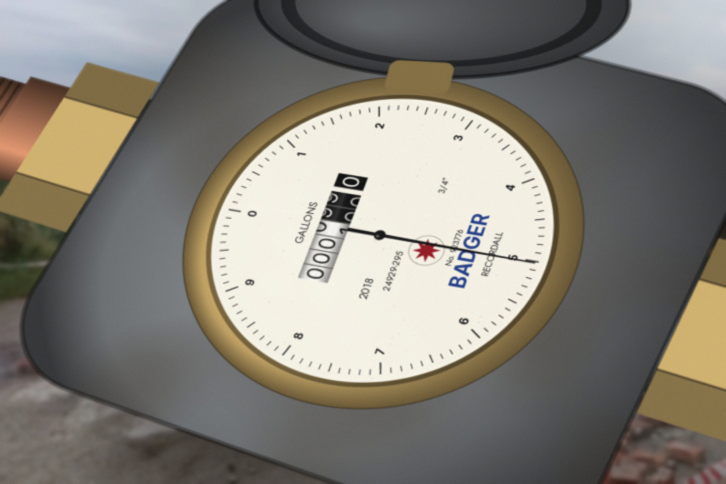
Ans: gal 995.0
